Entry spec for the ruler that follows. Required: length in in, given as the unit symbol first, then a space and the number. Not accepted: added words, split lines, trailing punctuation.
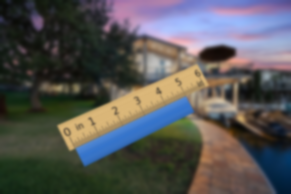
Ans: in 5
